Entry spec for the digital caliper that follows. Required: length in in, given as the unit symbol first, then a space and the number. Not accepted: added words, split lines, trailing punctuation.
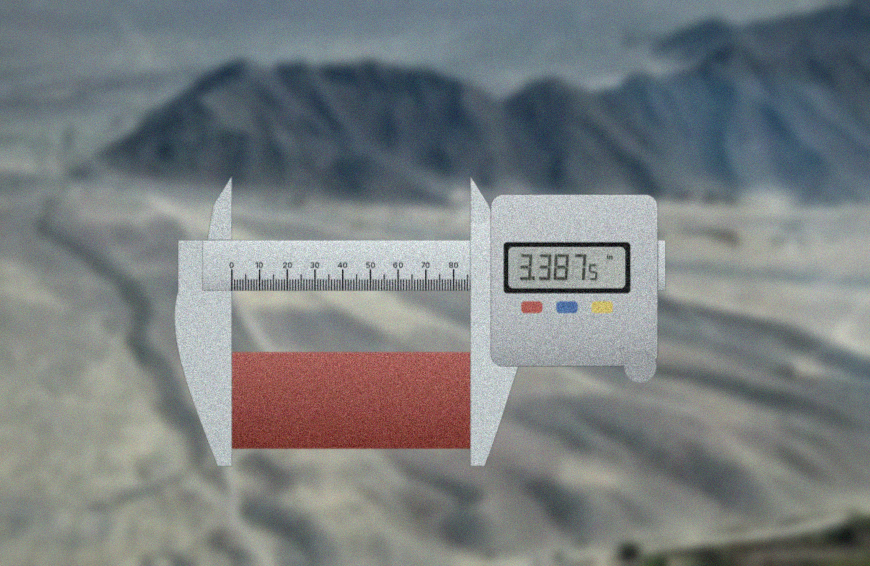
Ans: in 3.3875
